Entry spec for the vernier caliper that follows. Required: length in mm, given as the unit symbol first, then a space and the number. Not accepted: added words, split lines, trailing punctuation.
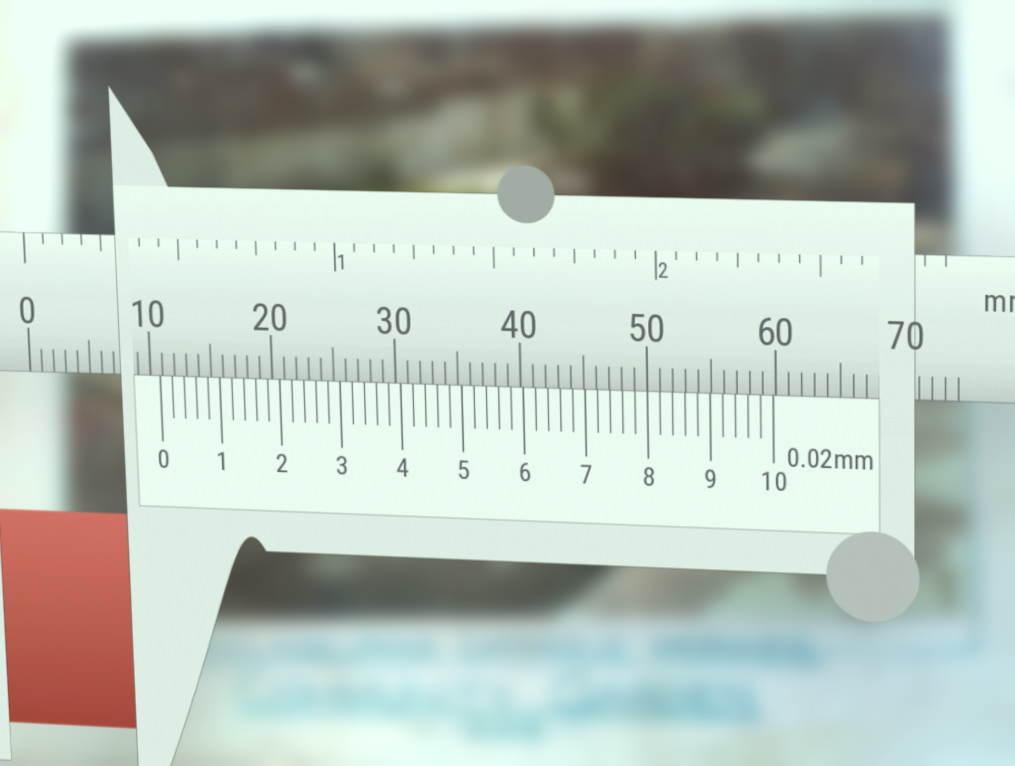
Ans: mm 10.8
